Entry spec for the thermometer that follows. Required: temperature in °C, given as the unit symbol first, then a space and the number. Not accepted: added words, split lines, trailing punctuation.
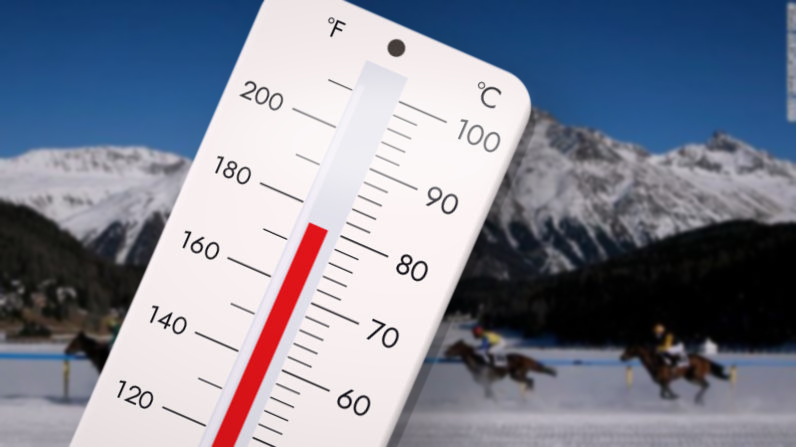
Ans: °C 80
